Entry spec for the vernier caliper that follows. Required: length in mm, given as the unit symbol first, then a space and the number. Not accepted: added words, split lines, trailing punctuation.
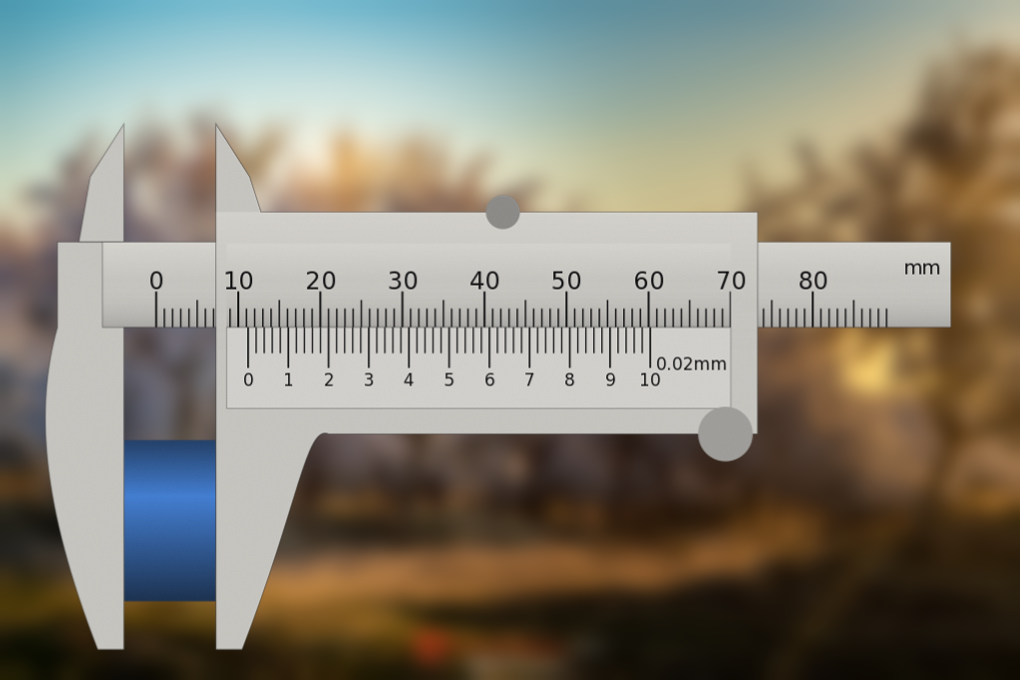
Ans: mm 11.2
